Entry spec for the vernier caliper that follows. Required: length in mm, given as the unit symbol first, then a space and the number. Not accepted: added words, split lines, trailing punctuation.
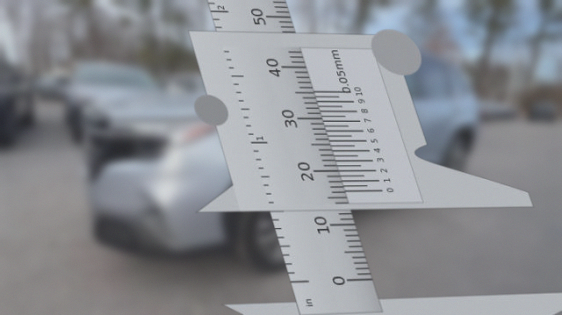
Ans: mm 16.2
